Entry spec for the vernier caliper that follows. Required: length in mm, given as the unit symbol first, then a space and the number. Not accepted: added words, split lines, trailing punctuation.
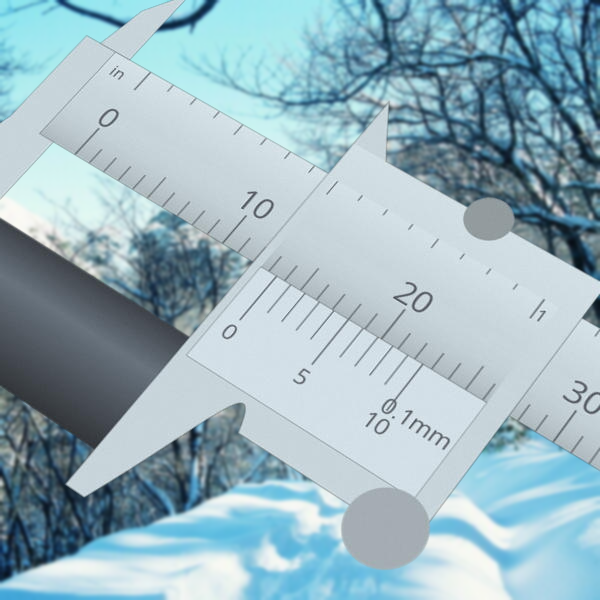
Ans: mm 13.5
